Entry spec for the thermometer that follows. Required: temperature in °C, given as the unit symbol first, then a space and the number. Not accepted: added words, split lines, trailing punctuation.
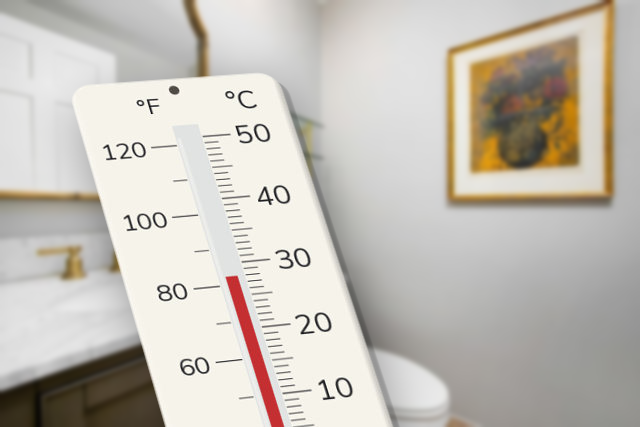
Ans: °C 28
